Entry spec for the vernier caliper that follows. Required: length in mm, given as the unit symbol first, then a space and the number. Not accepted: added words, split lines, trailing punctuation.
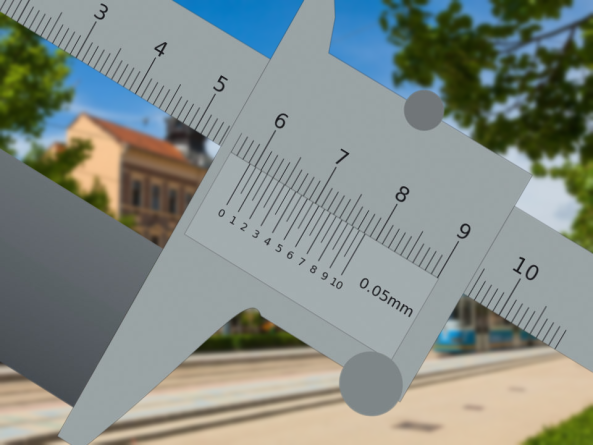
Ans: mm 59.2
